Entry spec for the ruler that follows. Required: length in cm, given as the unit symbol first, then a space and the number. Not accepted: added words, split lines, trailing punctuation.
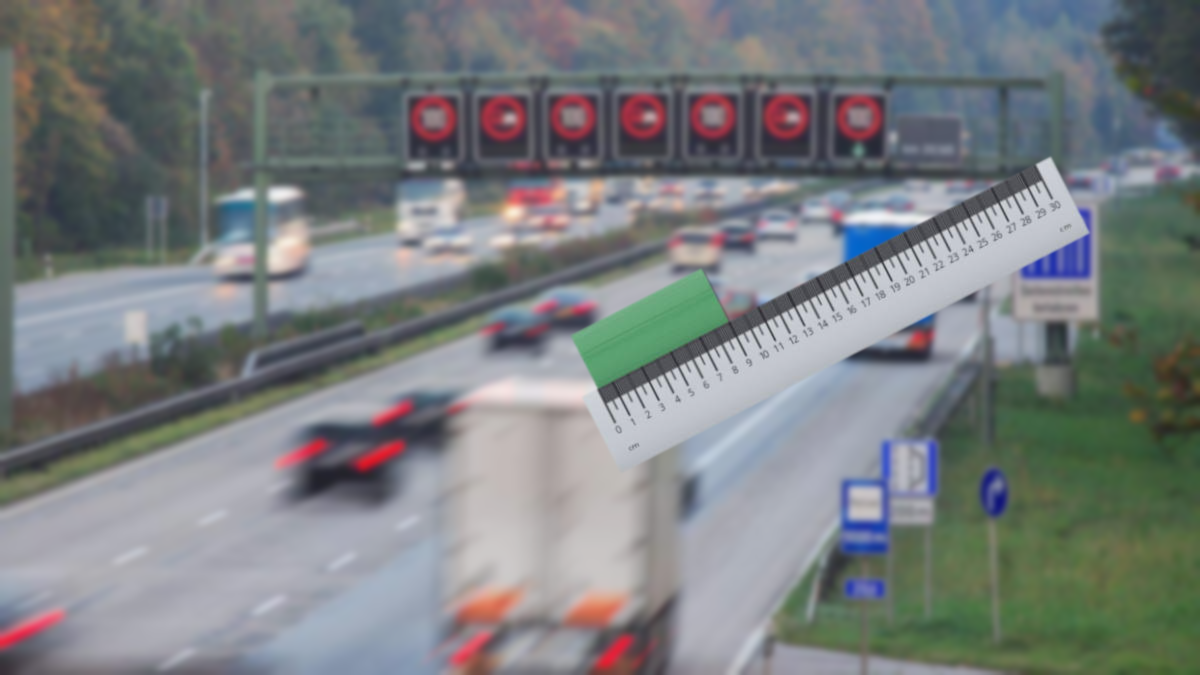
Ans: cm 9
